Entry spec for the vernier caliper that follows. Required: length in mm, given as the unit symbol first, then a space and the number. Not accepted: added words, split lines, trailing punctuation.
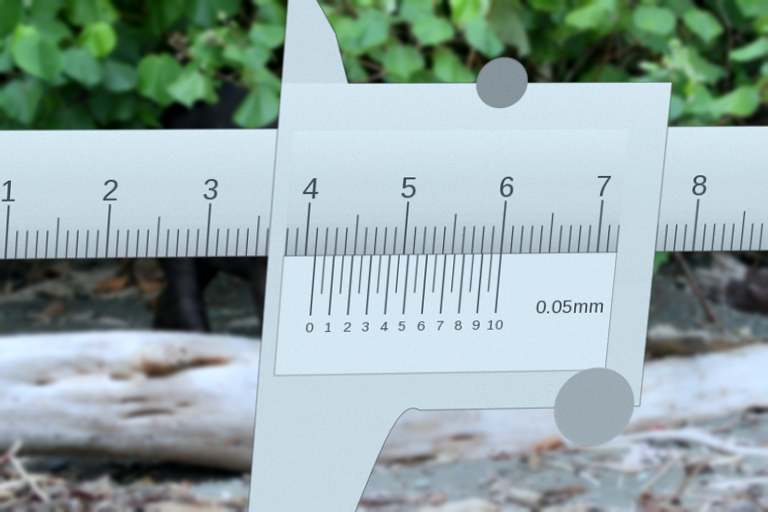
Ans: mm 41.0
